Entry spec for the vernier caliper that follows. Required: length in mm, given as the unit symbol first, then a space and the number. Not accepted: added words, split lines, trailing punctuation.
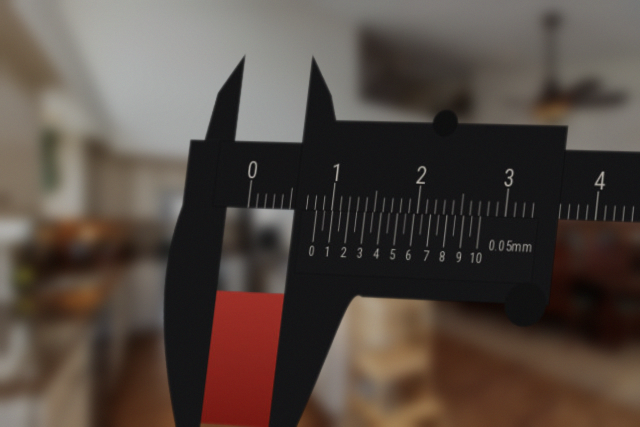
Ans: mm 8.2
